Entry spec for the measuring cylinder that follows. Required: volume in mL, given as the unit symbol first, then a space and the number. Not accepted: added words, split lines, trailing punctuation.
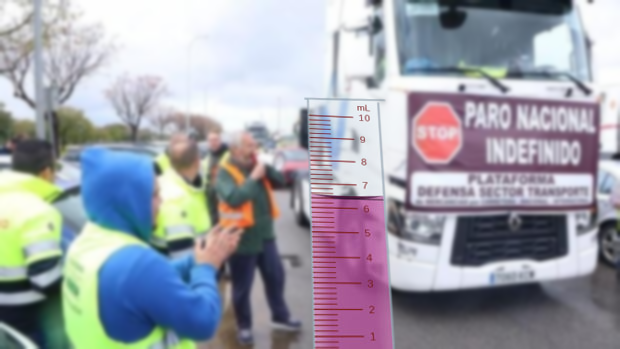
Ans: mL 6.4
